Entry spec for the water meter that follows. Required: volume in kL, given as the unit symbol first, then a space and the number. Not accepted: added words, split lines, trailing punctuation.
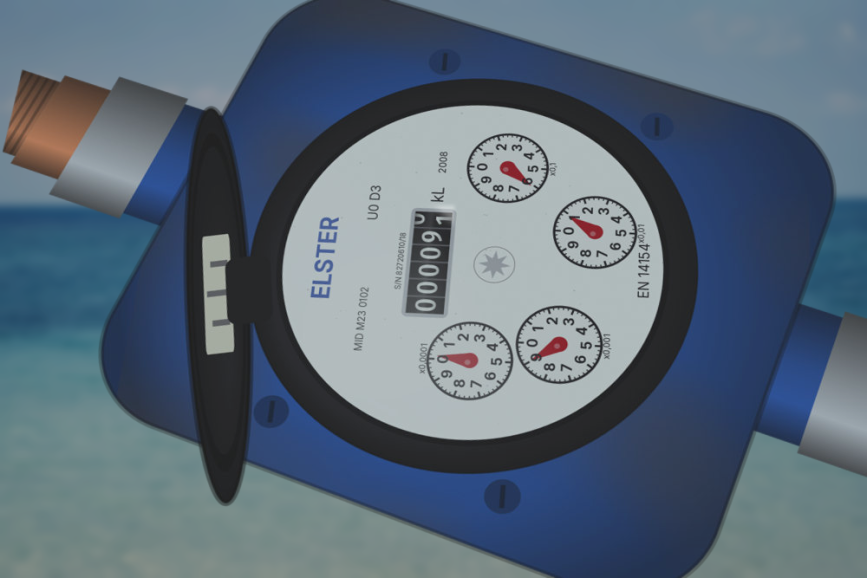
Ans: kL 90.6090
